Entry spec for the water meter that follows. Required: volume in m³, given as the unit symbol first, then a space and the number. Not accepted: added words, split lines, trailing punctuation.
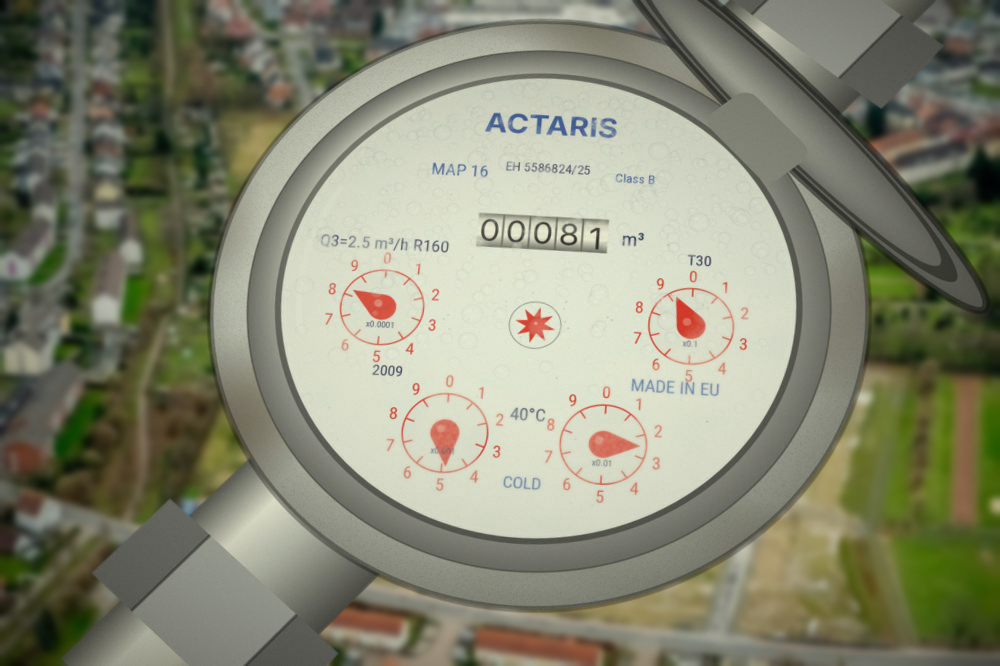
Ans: m³ 80.9248
